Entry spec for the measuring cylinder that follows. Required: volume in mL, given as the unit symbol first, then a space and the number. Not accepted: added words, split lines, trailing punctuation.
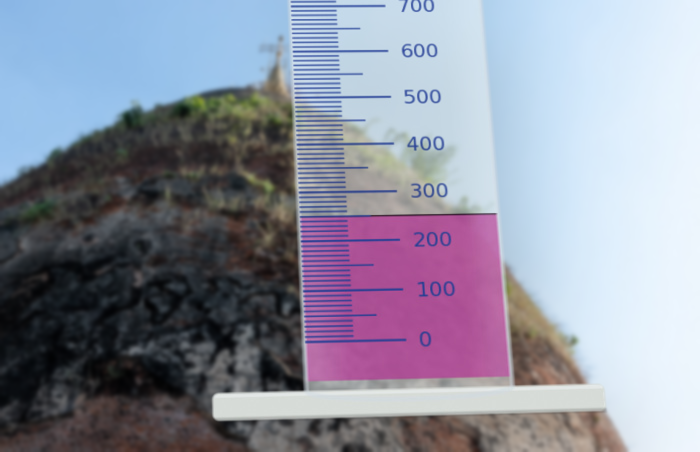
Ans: mL 250
